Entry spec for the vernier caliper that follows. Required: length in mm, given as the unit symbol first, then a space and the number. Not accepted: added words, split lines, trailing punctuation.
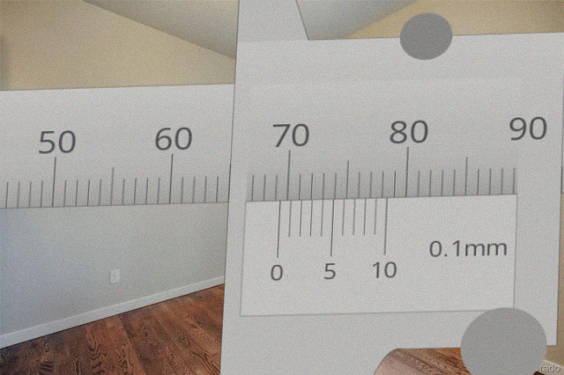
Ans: mm 69.4
